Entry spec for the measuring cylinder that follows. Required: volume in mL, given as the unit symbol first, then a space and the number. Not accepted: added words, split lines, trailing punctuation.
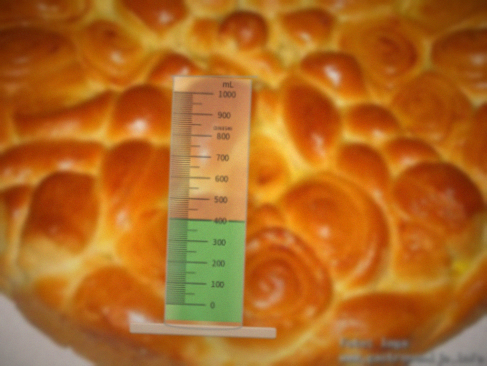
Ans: mL 400
